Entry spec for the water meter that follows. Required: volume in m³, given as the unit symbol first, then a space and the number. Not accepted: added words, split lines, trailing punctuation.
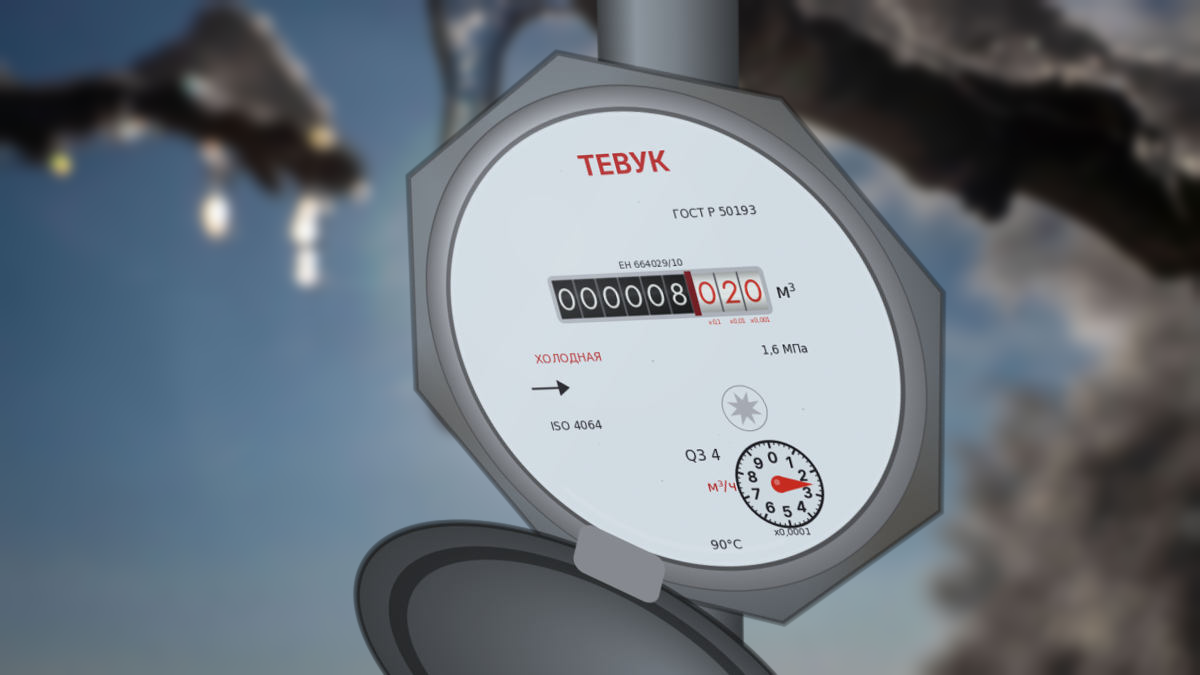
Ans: m³ 8.0202
